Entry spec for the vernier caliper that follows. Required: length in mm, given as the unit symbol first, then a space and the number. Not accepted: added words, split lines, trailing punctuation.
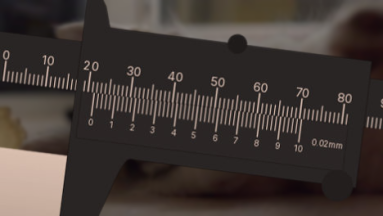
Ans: mm 21.5
